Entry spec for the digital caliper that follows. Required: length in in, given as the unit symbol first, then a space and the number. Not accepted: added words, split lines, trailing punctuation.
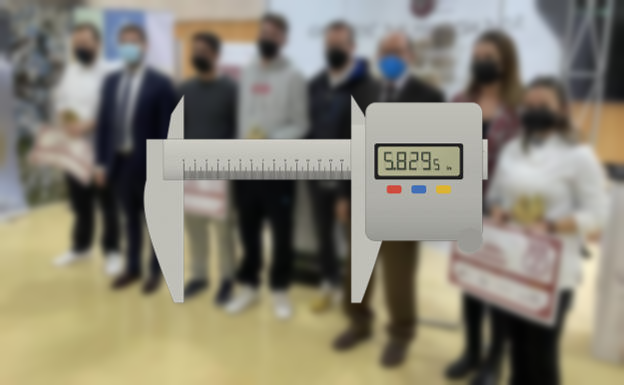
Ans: in 5.8295
